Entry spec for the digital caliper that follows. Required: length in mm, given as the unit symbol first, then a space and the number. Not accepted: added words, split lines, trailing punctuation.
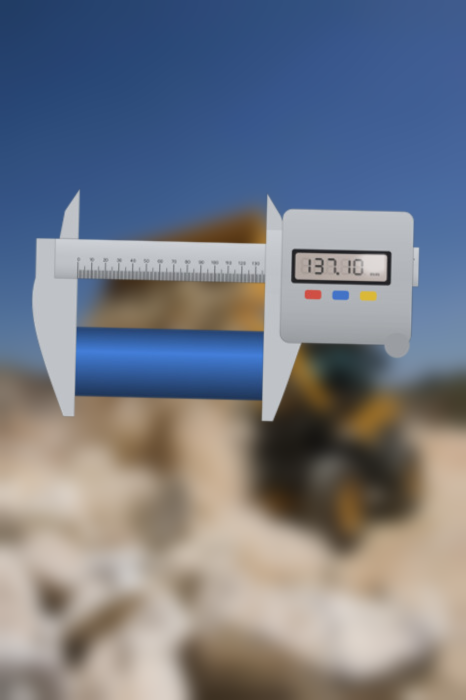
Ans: mm 137.10
